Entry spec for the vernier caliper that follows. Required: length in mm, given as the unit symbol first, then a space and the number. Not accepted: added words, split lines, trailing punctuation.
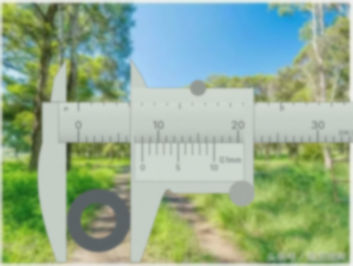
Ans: mm 8.0
